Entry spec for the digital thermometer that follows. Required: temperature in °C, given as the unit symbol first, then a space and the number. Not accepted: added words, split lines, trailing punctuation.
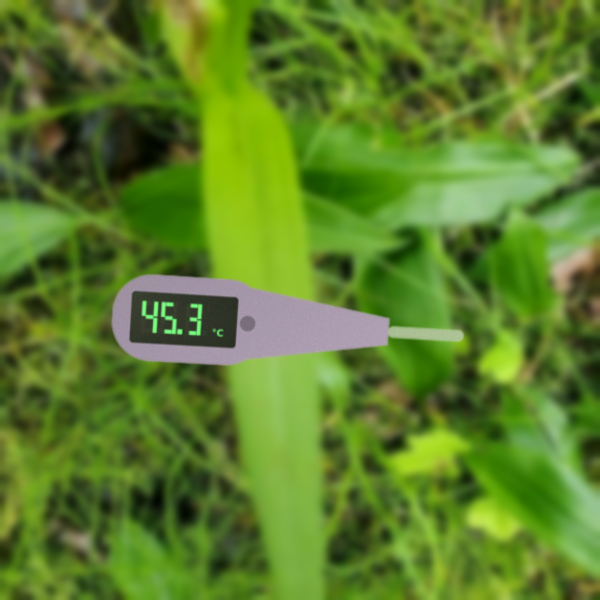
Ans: °C 45.3
